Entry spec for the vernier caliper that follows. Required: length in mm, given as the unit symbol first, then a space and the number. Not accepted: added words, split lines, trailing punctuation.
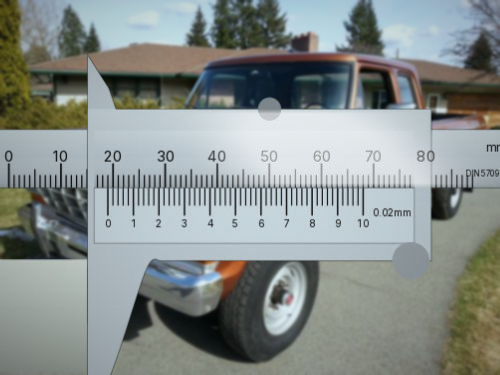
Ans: mm 19.0
